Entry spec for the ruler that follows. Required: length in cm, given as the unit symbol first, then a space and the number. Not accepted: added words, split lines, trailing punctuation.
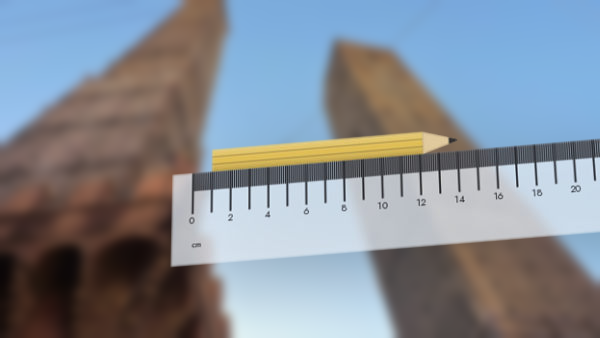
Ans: cm 13
